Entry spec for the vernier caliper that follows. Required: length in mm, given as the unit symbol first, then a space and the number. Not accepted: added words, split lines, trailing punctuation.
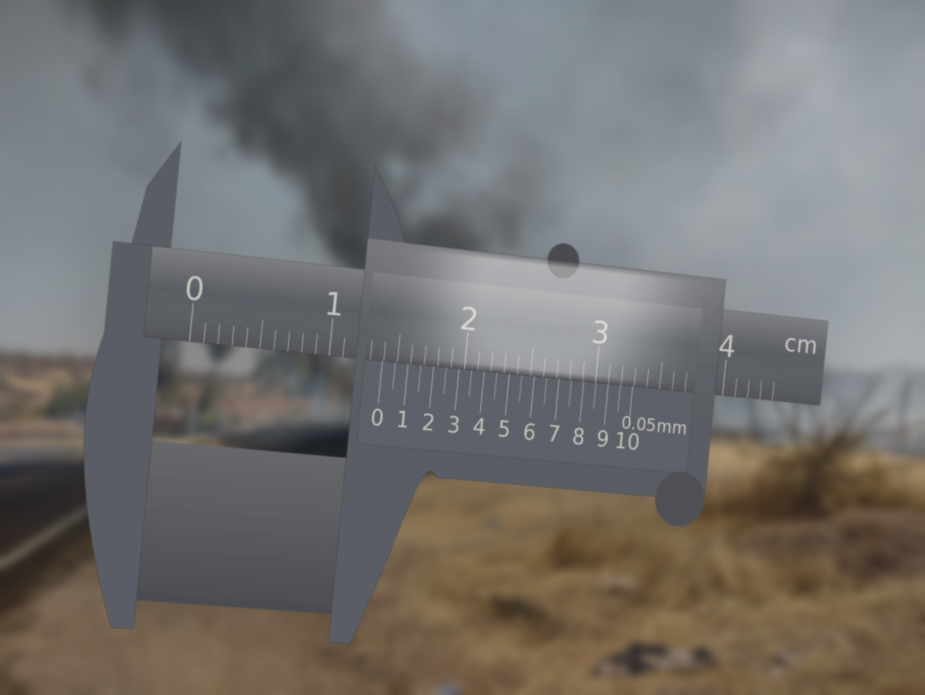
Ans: mm 13.9
